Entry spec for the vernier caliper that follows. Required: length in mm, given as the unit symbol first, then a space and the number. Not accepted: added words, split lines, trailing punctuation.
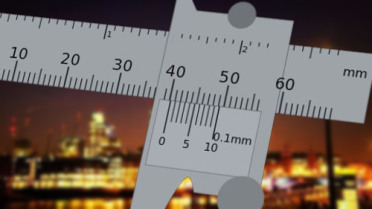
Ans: mm 40.2
